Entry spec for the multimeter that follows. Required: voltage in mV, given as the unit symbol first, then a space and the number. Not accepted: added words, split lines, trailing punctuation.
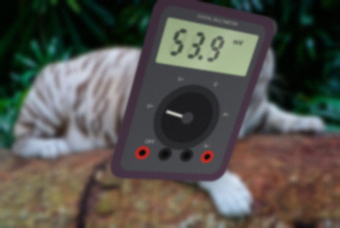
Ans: mV 53.9
